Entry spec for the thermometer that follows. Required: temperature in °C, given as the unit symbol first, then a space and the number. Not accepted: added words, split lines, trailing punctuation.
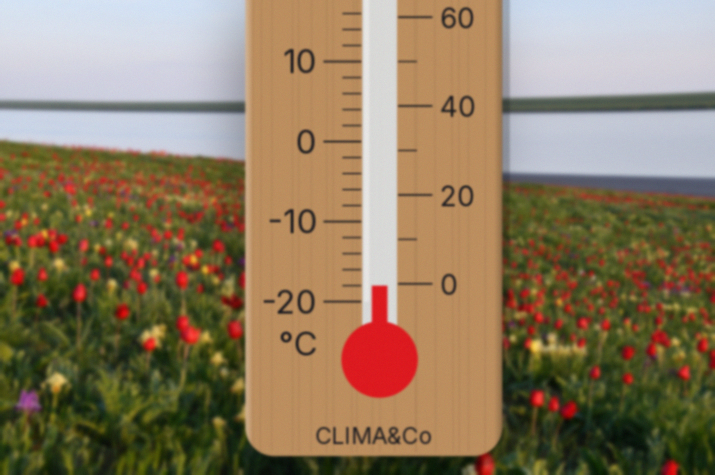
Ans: °C -18
